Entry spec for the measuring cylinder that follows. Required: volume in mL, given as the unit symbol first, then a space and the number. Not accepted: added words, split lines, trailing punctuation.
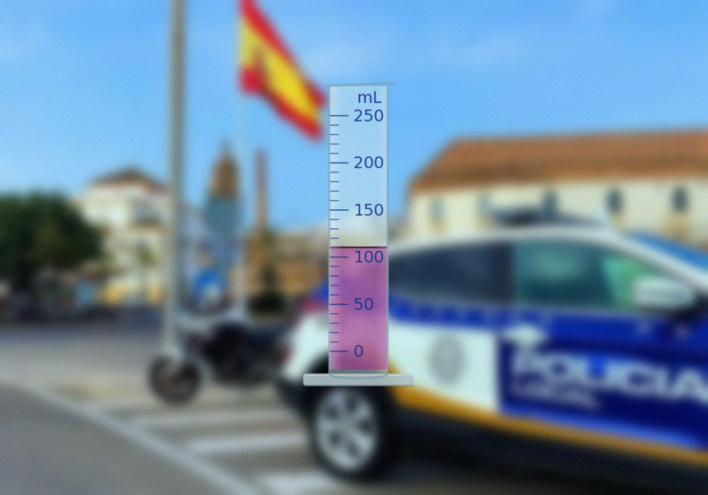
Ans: mL 110
